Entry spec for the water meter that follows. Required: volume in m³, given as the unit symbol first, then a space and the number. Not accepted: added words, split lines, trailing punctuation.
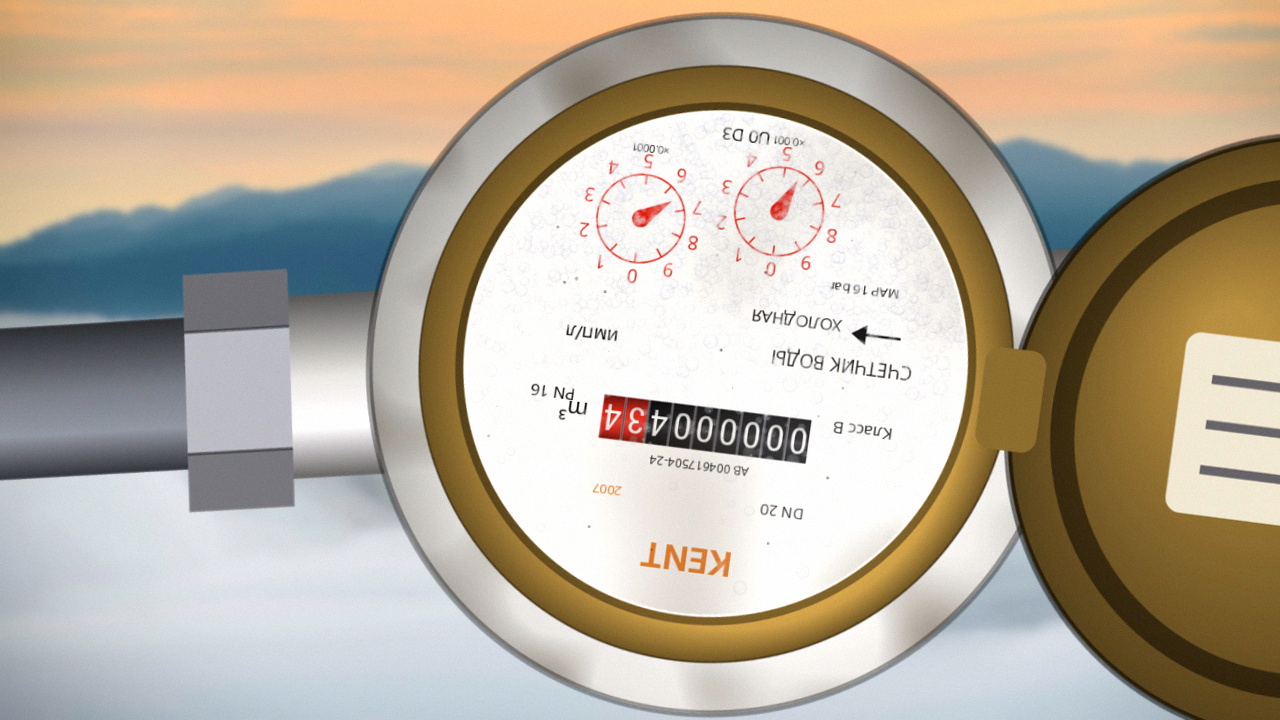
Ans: m³ 4.3456
